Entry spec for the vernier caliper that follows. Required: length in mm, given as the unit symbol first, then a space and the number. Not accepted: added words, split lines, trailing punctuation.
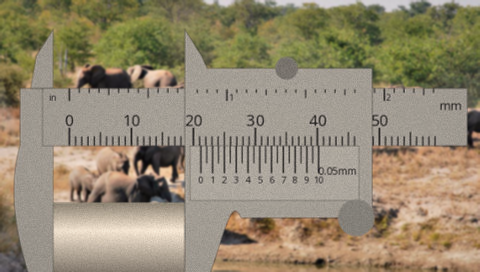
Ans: mm 21.2
